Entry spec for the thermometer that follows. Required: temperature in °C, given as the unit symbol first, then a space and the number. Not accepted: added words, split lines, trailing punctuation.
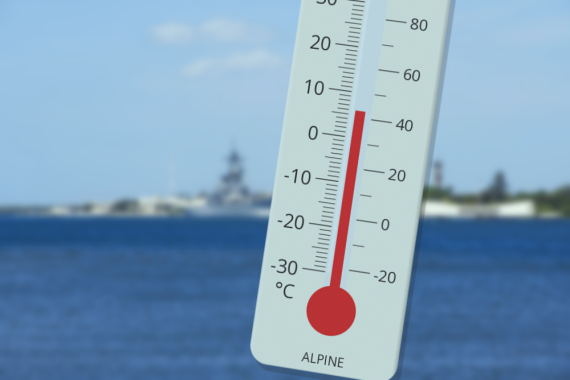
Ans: °C 6
